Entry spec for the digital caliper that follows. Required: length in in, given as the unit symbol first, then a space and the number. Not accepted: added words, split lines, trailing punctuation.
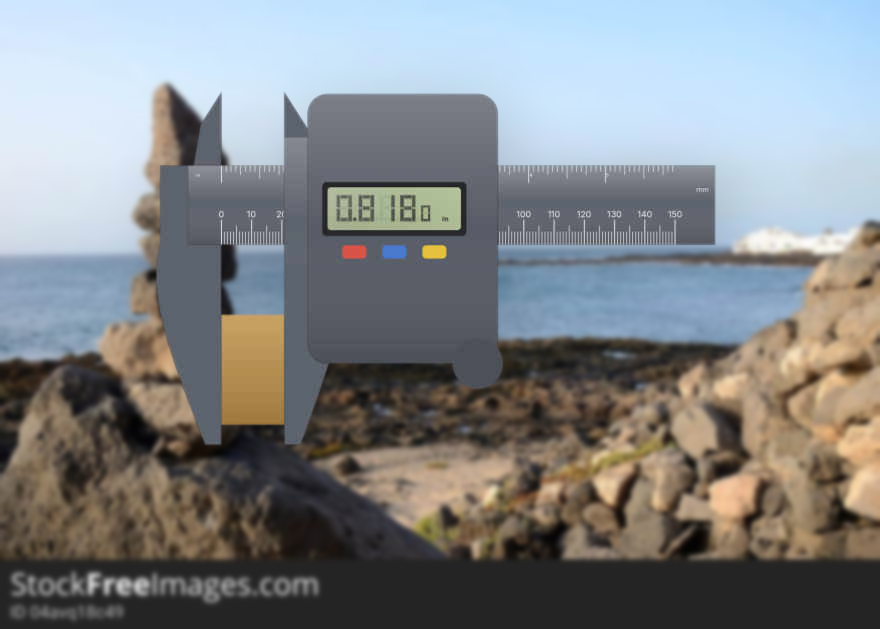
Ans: in 0.8180
